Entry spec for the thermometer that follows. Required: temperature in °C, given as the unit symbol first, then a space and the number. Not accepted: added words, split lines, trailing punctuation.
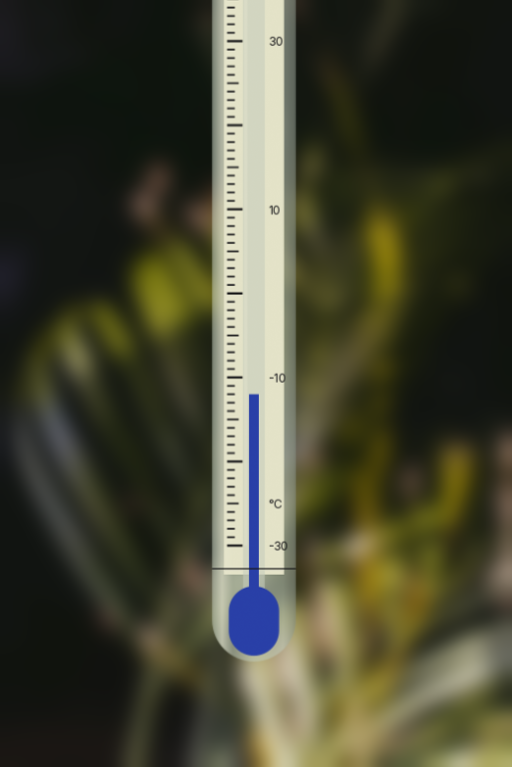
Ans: °C -12
